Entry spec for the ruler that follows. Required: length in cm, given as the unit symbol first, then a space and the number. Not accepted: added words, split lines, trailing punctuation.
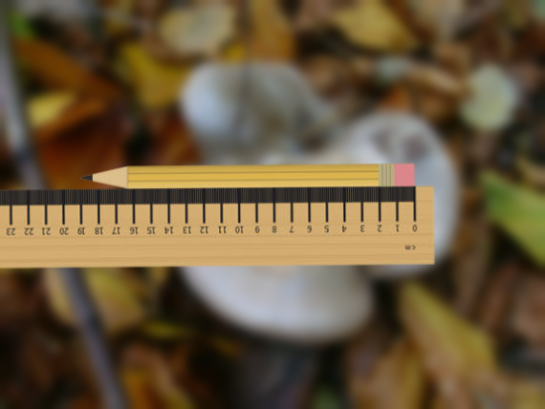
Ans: cm 19
